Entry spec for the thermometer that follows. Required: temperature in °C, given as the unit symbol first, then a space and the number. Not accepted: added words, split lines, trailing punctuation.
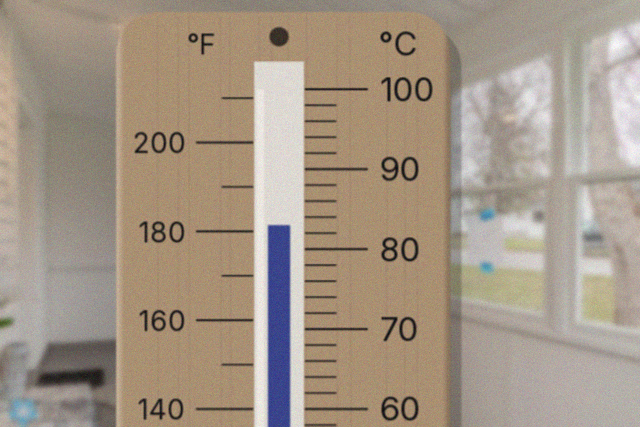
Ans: °C 83
